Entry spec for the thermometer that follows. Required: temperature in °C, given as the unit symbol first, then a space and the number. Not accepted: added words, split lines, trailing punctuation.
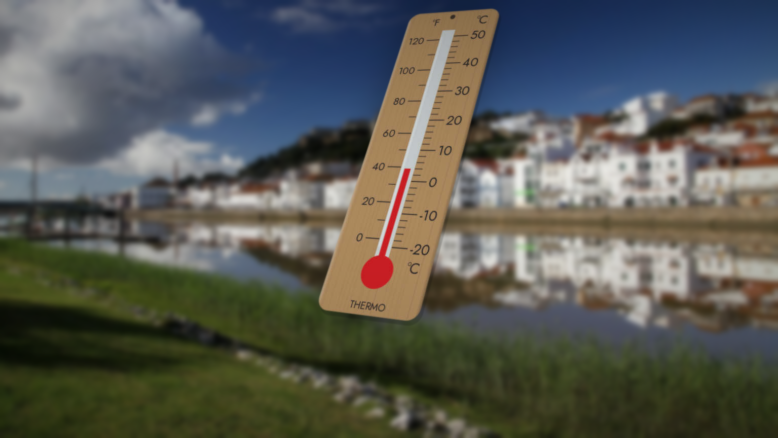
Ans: °C 4
